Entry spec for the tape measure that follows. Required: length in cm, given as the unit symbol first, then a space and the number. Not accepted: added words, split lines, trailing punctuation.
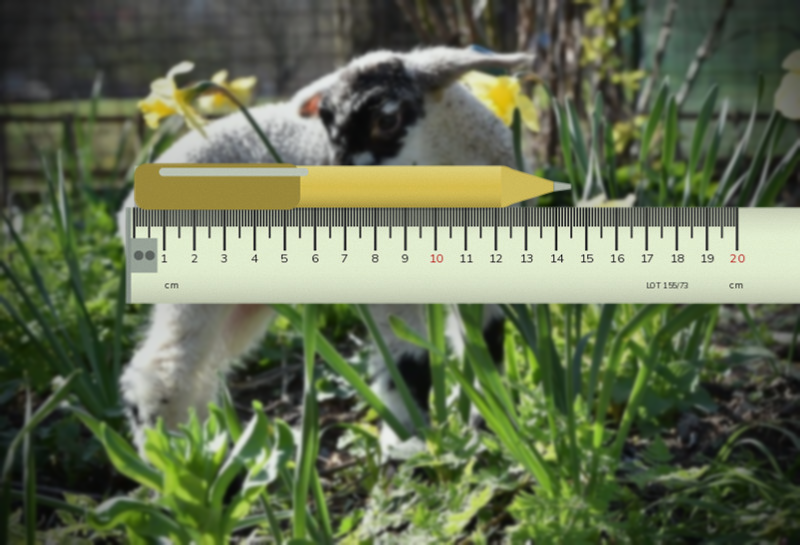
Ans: cm 14.5
